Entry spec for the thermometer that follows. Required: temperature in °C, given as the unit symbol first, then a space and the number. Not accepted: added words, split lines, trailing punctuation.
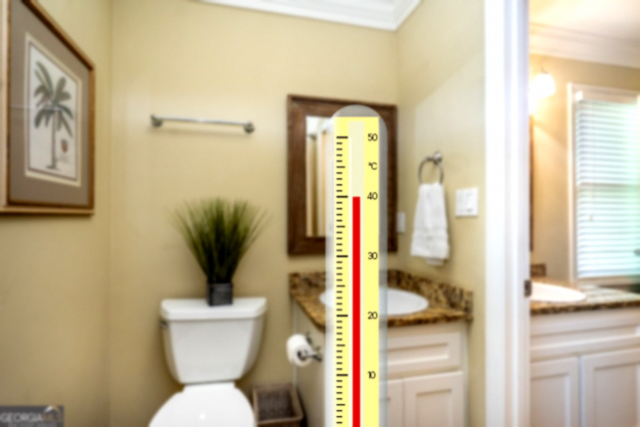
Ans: °C 40
